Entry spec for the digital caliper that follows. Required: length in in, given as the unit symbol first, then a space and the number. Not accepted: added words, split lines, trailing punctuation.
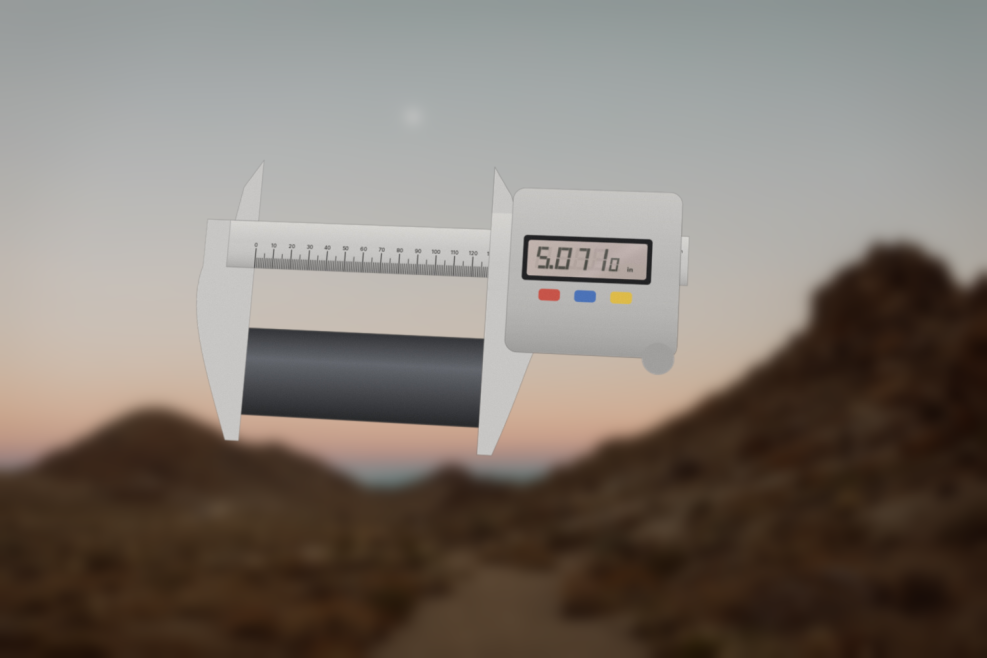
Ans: in 5.0710
